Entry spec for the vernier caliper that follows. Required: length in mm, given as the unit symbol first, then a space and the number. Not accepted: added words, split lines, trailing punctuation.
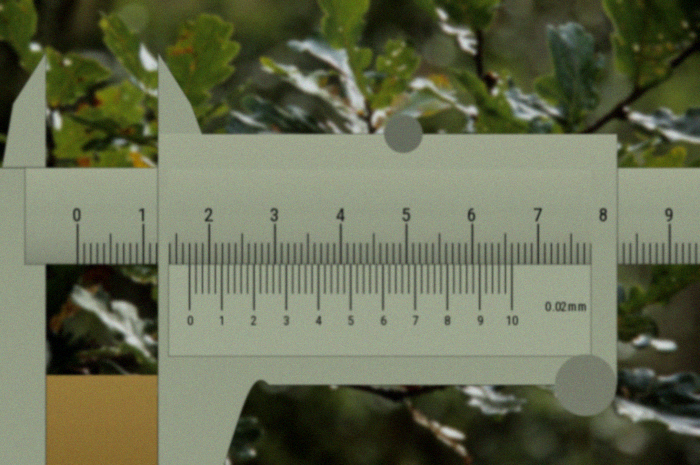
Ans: mm 17.0
